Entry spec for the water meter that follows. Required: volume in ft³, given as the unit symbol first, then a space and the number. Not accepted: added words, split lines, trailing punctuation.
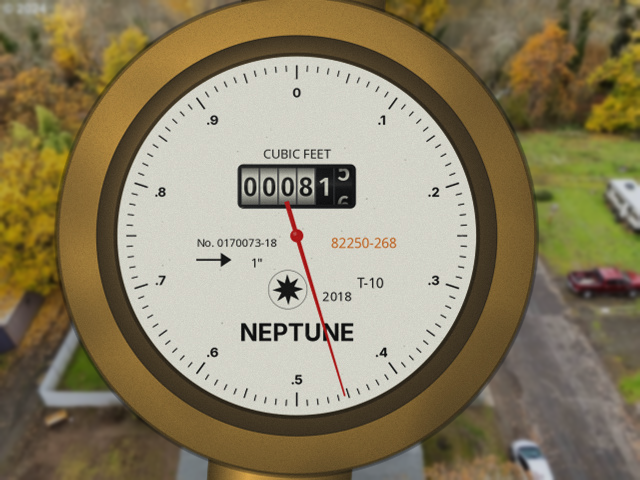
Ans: ft³ 815.45
